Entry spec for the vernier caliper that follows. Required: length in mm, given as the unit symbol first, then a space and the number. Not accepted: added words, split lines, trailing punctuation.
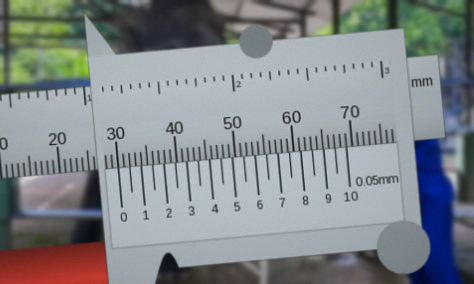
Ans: mm 30.0
